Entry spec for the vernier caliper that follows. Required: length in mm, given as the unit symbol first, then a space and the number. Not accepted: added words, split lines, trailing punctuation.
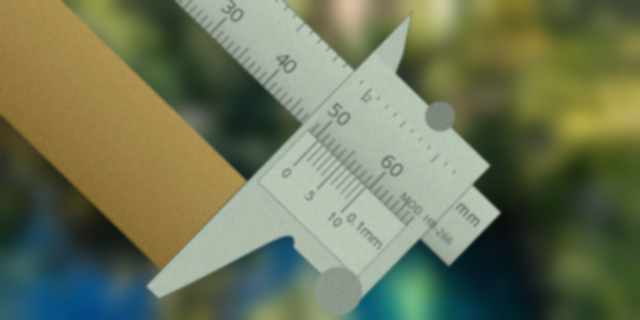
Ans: mm 50.5
